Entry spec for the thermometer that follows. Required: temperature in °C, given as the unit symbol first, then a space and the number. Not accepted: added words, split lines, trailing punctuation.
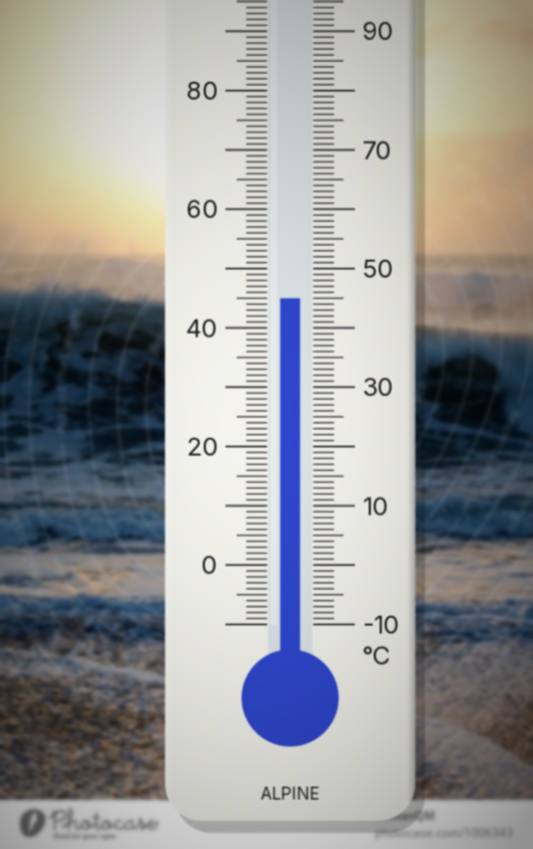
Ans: °C 45
